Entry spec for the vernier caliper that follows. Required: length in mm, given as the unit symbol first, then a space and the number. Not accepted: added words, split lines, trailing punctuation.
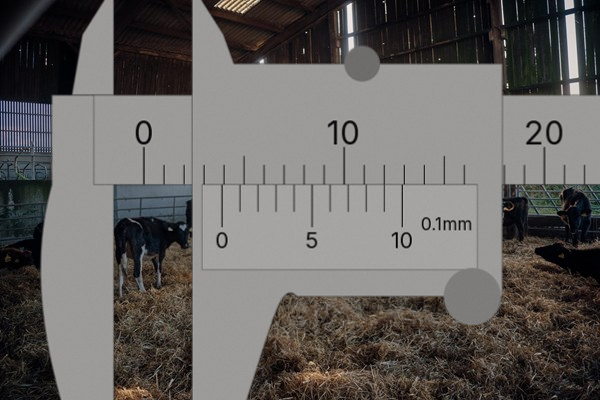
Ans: mm 3.9
